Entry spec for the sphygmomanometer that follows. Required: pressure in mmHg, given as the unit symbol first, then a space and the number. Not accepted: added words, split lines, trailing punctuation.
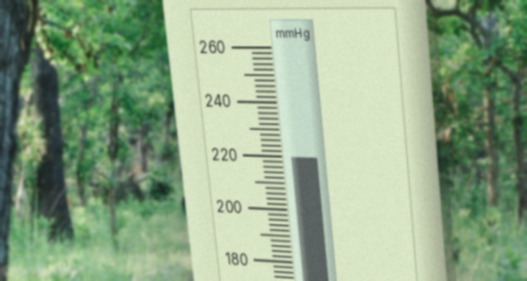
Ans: mmHg 220
